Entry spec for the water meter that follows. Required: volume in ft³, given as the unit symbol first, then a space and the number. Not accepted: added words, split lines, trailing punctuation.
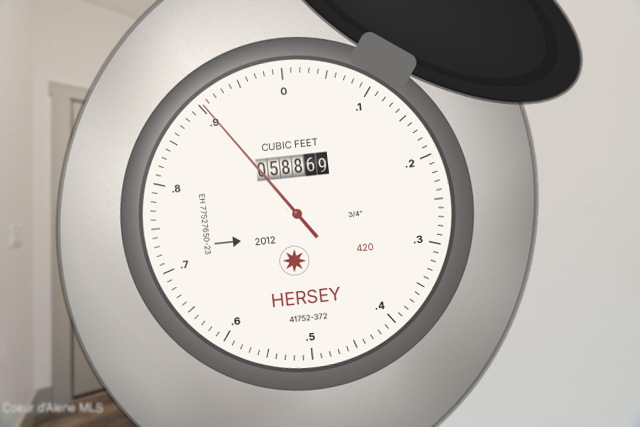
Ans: ft³ 58868.90
